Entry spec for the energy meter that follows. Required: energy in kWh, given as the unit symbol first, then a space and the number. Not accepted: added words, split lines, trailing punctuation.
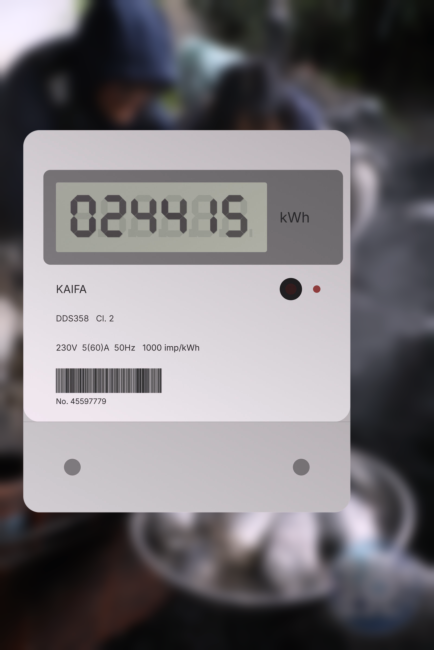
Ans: kWh 24415
